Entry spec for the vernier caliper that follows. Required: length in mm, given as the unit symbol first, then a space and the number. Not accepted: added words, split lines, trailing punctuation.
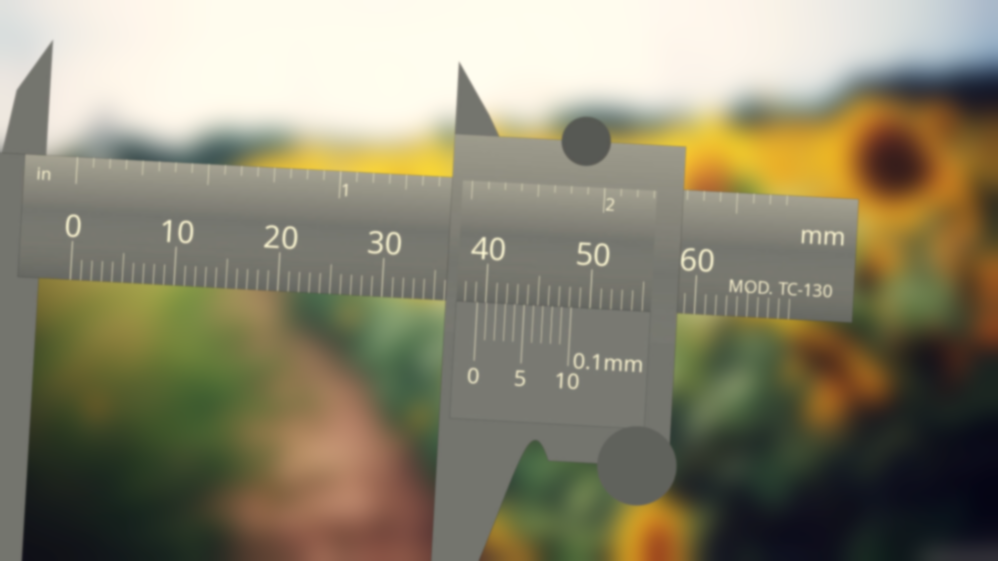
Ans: mm 39.2
